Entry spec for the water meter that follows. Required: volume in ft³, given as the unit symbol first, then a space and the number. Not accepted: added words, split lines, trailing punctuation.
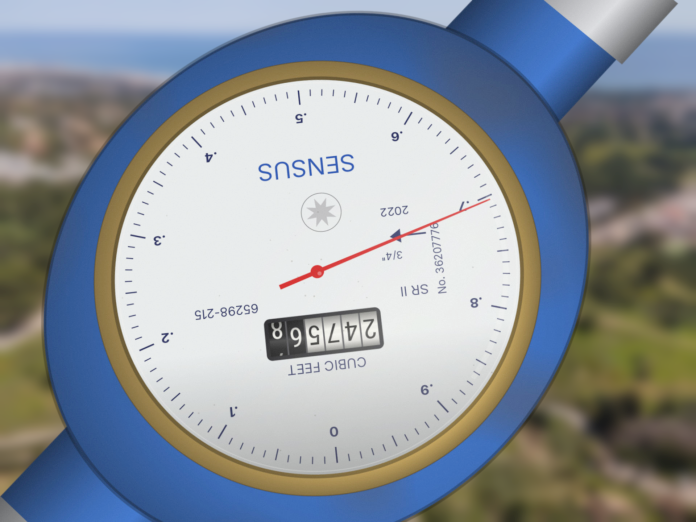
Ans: ft³ 247567.70
